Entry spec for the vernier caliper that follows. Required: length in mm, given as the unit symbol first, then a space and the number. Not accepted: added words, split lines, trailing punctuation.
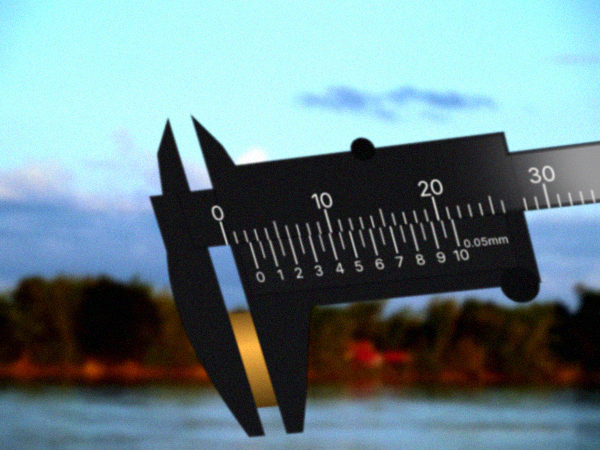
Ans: mm 2.2
